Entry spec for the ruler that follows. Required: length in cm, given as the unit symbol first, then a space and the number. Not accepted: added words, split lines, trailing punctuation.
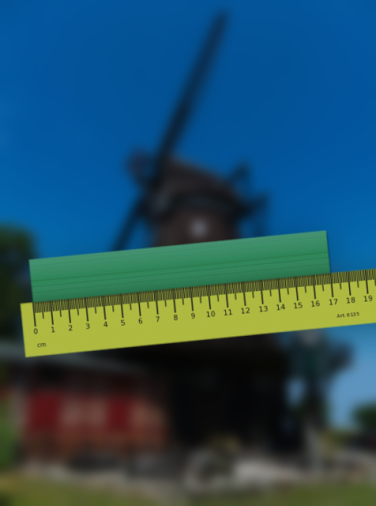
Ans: cm 17
